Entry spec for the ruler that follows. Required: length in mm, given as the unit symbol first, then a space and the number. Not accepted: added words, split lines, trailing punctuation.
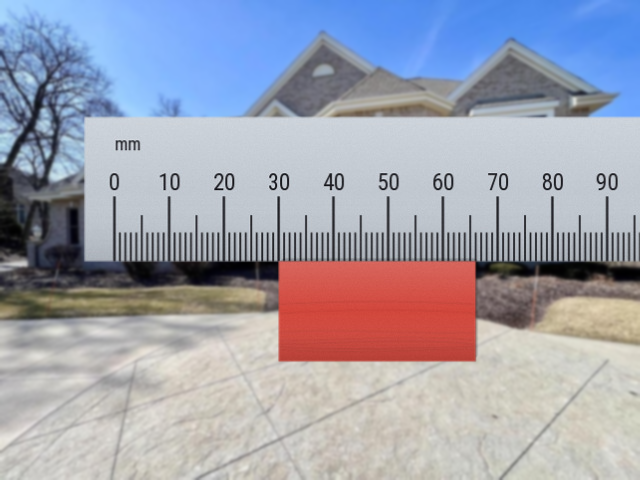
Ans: mm 36
